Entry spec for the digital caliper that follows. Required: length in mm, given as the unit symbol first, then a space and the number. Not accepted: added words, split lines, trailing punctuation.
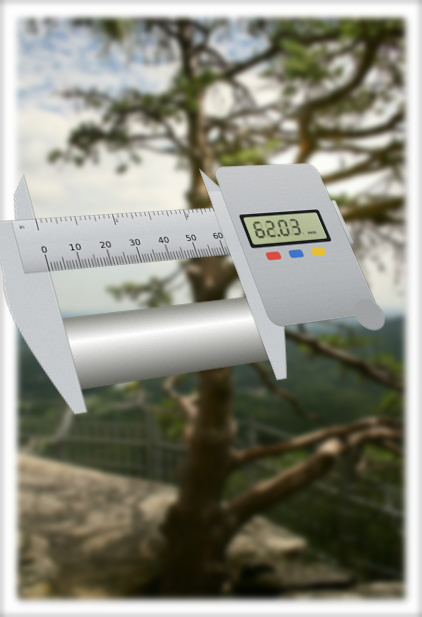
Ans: mm 62.03
